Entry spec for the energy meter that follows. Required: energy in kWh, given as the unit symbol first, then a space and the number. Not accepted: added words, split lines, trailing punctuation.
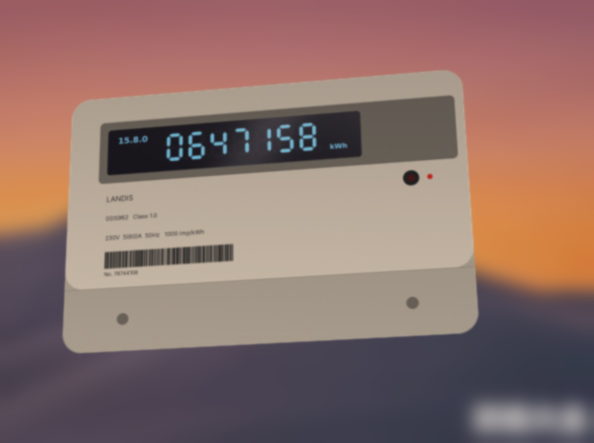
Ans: kWh 647158
